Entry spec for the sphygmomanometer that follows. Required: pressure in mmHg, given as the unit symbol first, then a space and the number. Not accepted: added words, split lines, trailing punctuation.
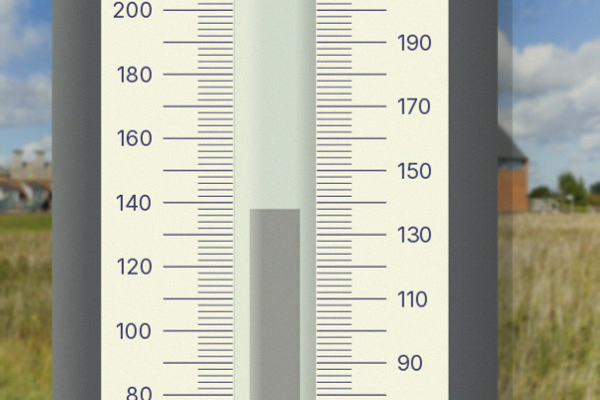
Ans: mmHg 138
